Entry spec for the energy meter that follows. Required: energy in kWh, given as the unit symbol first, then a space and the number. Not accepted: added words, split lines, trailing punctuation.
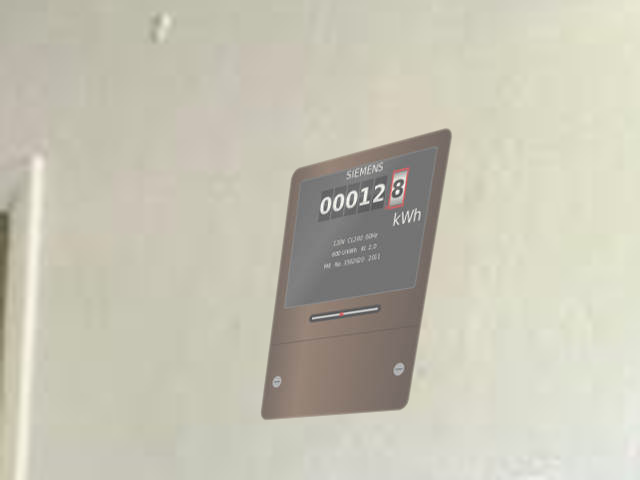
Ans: kWh 12.8
